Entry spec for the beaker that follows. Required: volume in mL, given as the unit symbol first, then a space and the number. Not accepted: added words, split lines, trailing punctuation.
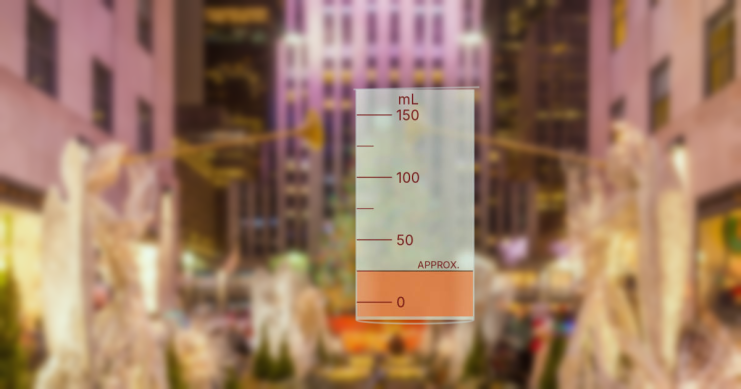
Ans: mL 25
